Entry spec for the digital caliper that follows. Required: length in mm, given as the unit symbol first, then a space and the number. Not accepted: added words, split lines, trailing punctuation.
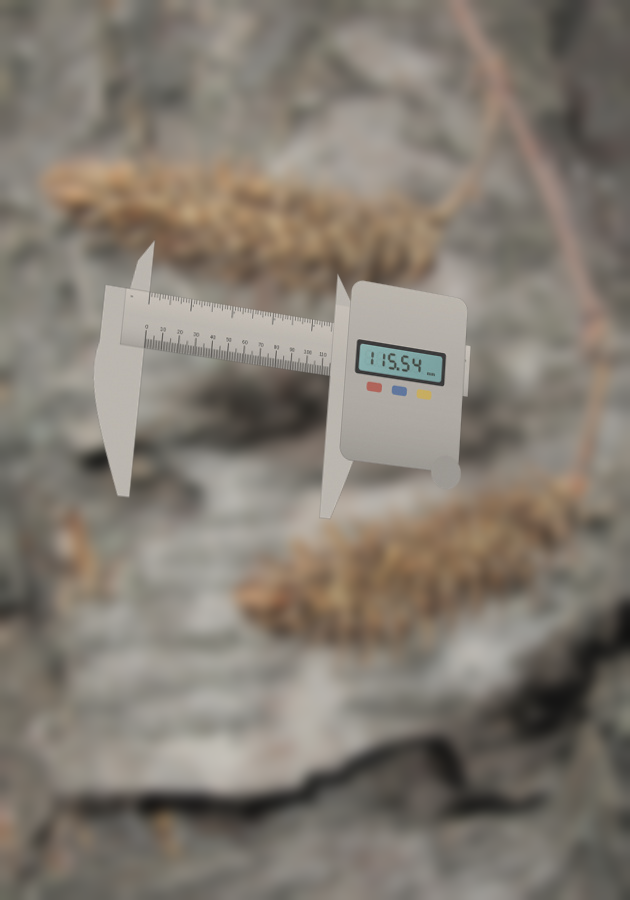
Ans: mm 115.54
